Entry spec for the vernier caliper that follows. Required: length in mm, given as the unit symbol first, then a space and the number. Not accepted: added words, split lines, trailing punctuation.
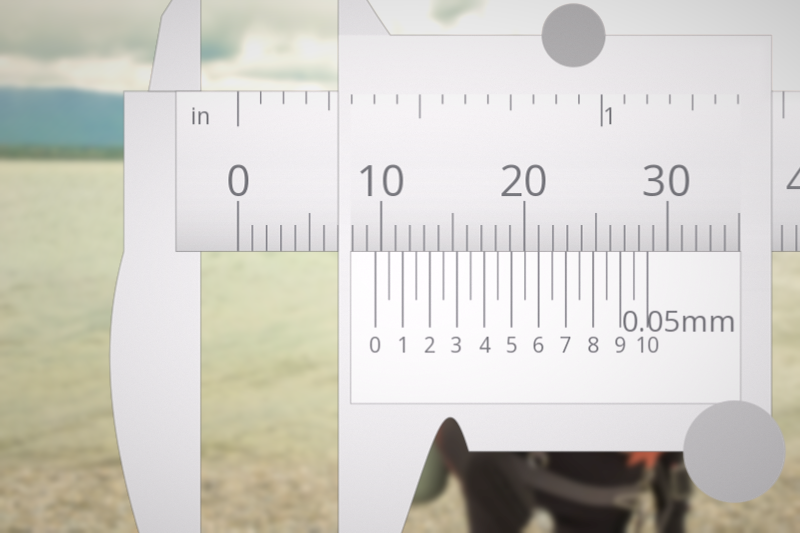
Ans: mm 9.6
